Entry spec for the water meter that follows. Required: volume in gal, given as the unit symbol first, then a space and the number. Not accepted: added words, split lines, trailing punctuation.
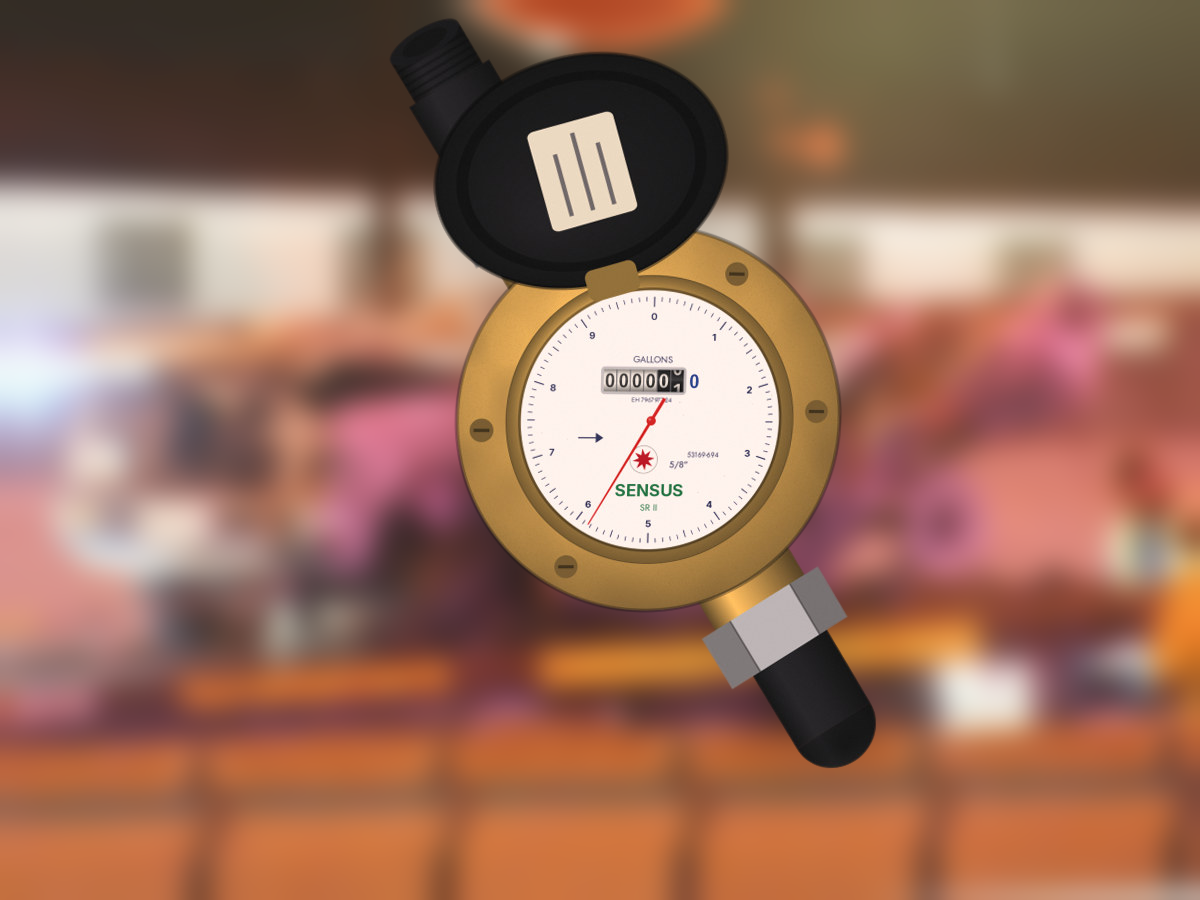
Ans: gal 5.8
